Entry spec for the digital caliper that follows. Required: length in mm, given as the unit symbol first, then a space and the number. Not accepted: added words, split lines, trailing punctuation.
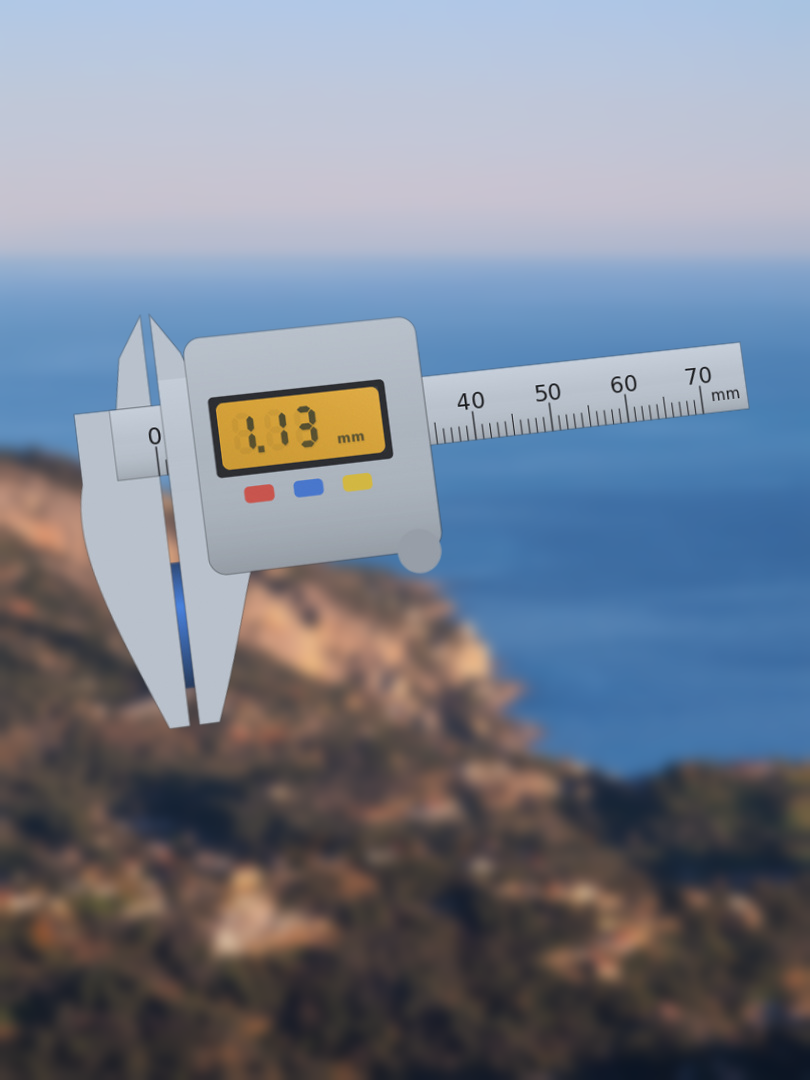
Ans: mm 1.13
